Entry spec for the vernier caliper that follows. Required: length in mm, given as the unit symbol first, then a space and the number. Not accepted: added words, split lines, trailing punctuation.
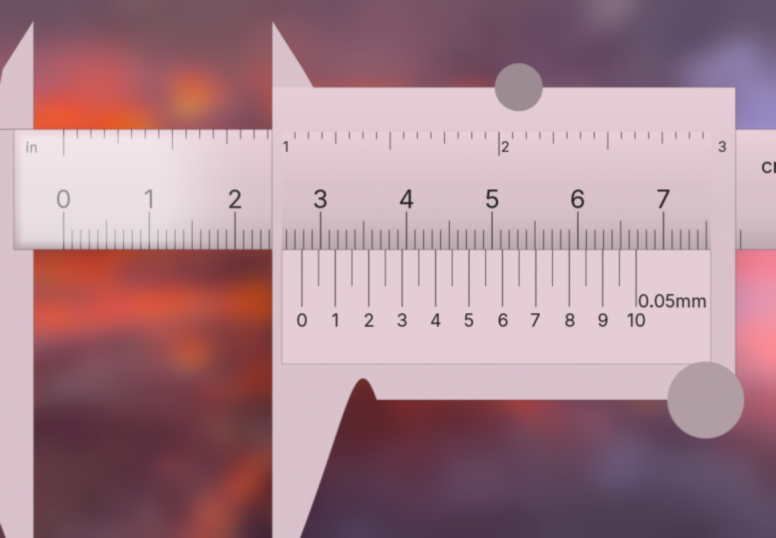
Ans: mm 27.8
